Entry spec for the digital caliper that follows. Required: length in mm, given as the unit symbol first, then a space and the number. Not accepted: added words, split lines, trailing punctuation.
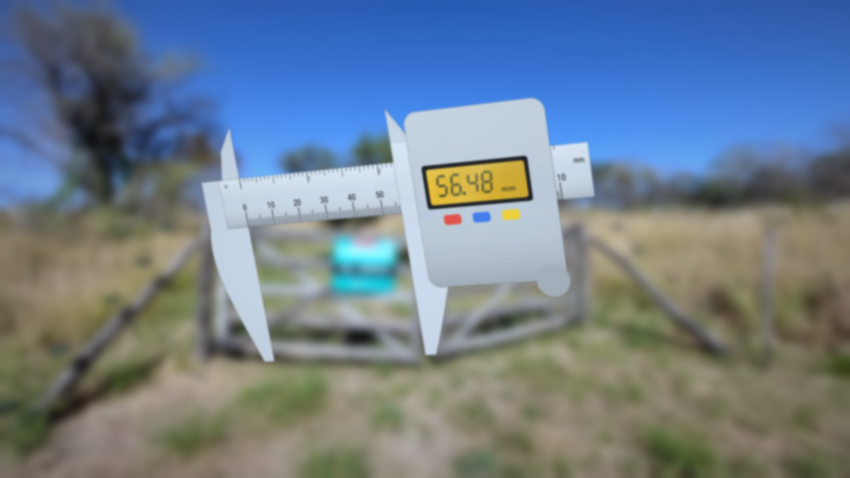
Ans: mm 56.48
